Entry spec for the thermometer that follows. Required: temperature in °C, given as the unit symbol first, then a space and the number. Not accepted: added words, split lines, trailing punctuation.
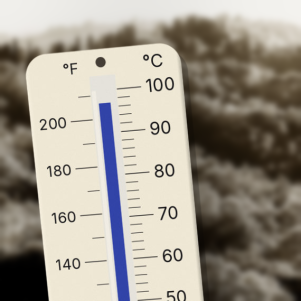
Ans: °C 97
